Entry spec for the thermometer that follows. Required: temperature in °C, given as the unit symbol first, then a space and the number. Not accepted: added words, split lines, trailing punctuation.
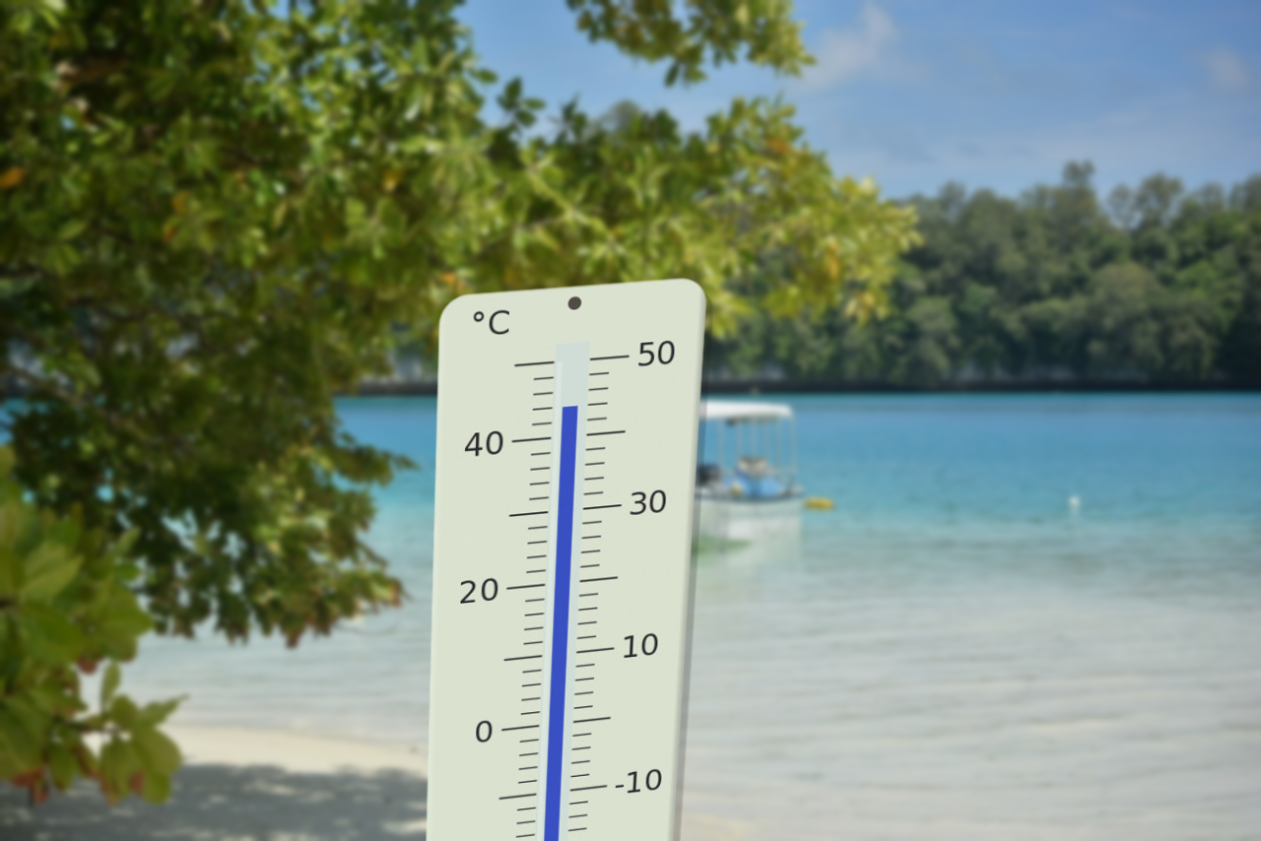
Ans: °C 44
